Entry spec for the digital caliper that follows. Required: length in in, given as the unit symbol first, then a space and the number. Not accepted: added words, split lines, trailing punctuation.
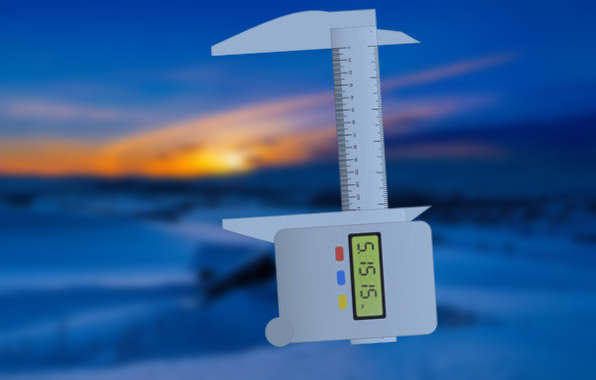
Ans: in 5.1515
